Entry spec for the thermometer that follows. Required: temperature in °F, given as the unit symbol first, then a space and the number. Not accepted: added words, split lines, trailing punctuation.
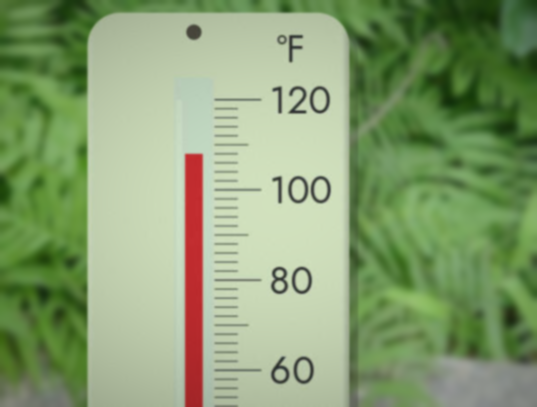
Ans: °F 108
